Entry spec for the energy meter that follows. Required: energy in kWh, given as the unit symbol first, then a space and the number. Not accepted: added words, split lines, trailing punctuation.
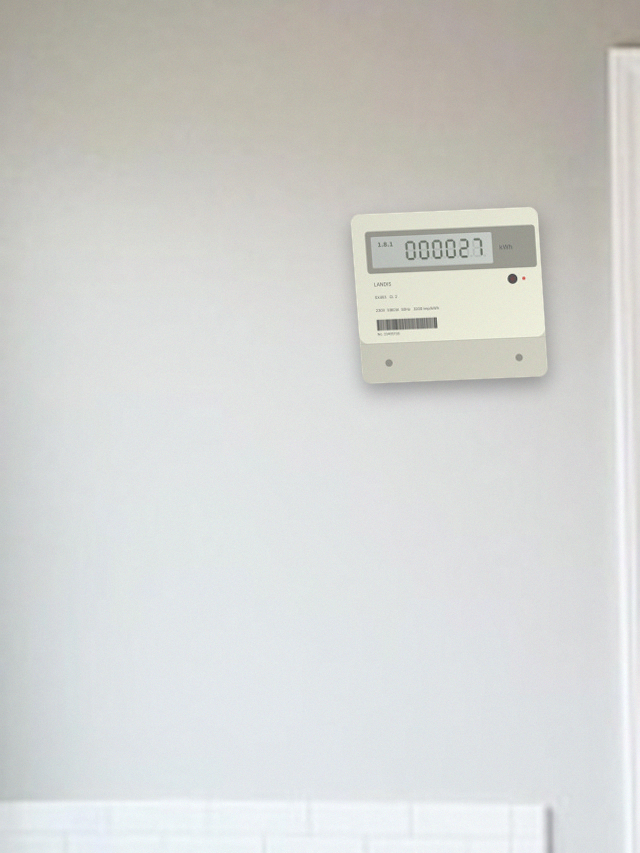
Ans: kWh 27
